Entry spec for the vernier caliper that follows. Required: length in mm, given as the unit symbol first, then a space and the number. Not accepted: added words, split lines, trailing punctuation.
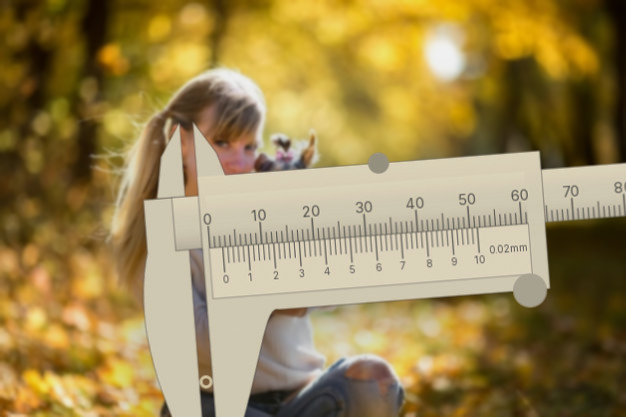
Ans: mm 2.5
